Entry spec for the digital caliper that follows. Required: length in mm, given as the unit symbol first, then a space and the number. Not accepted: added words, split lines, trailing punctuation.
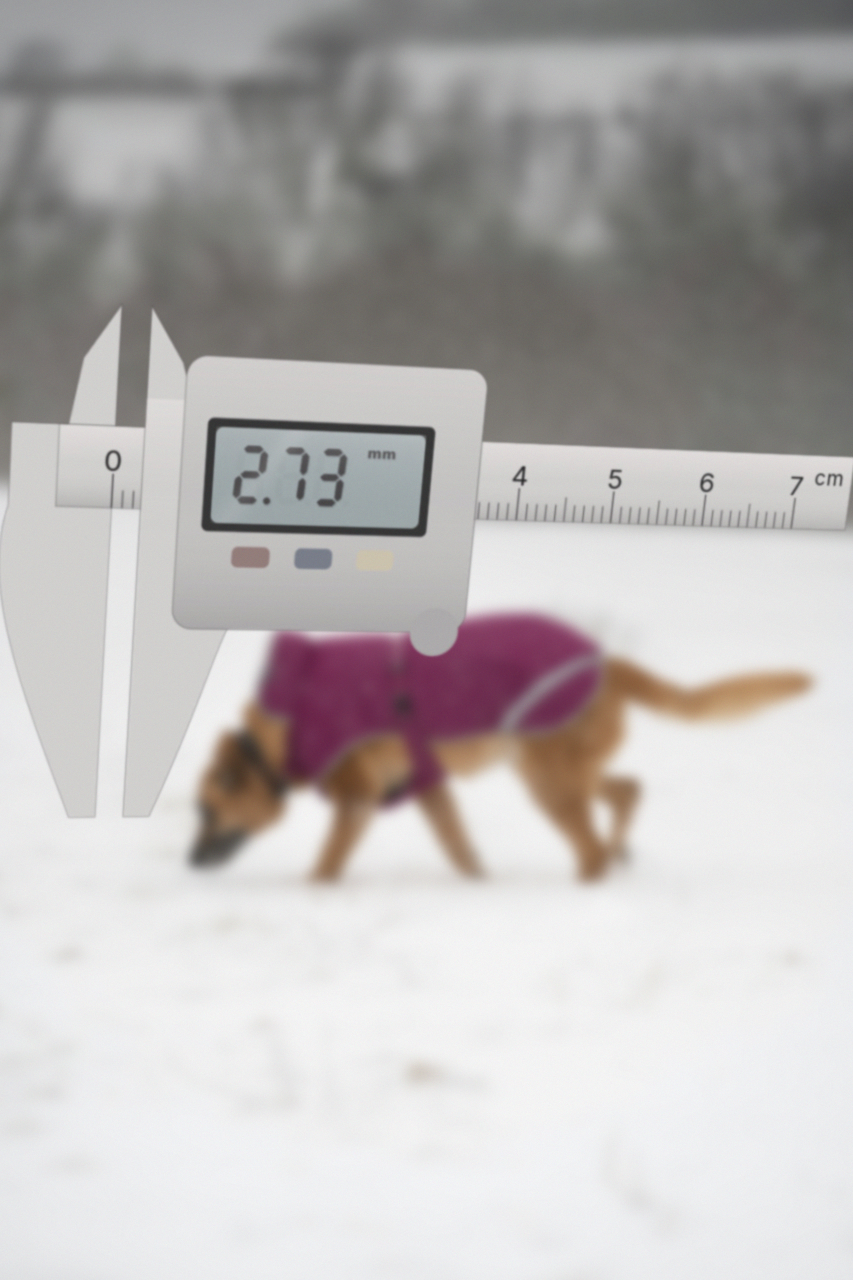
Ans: mm 2.73
